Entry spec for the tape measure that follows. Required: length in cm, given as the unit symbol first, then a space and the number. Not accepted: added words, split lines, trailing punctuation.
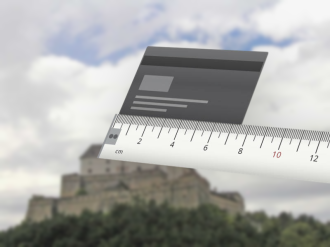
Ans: cm 7.5
